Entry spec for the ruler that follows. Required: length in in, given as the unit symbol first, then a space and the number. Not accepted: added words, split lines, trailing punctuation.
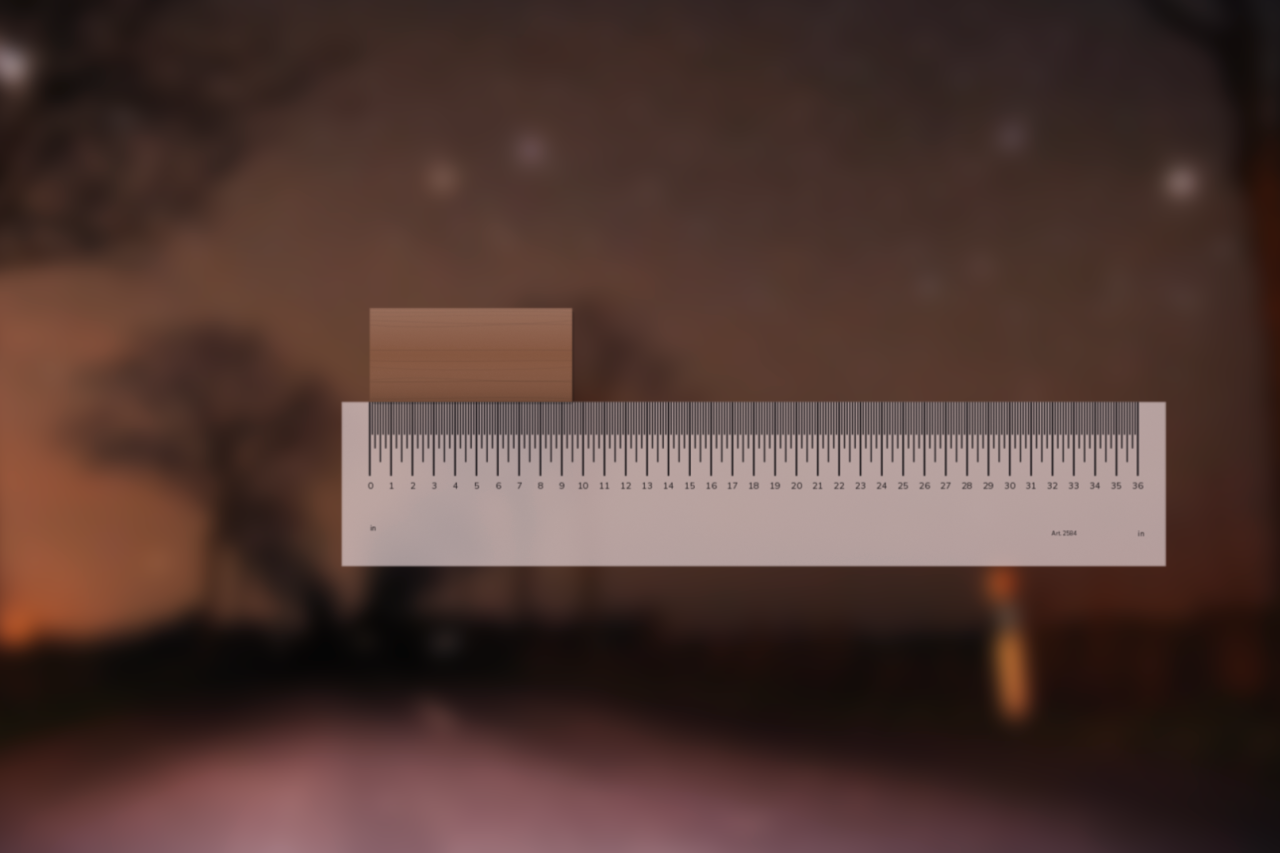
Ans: in 9.5
